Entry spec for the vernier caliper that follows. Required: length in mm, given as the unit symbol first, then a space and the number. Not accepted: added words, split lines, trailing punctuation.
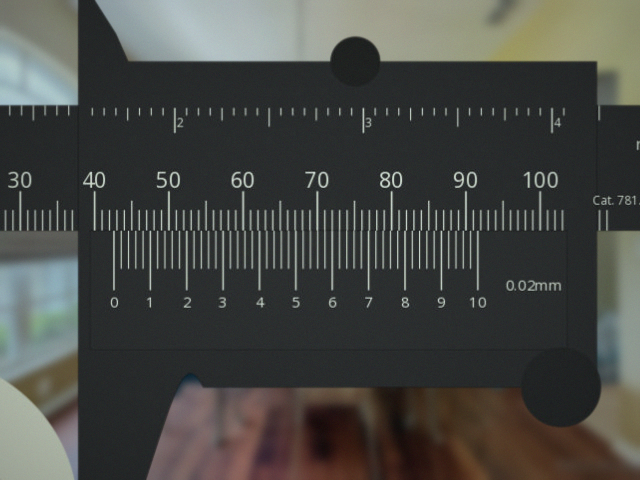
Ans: mm 42.6
